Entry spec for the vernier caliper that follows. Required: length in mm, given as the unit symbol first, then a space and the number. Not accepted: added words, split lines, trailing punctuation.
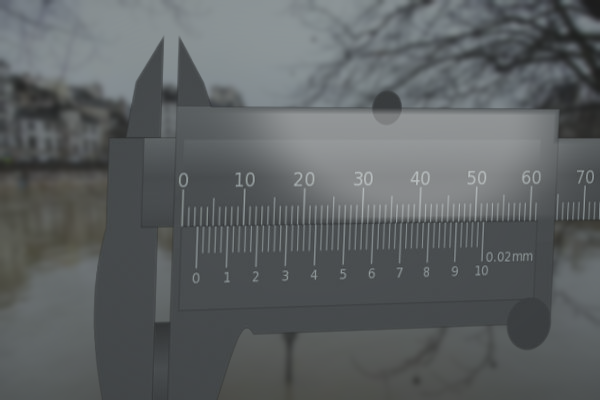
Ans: mm 2.5
